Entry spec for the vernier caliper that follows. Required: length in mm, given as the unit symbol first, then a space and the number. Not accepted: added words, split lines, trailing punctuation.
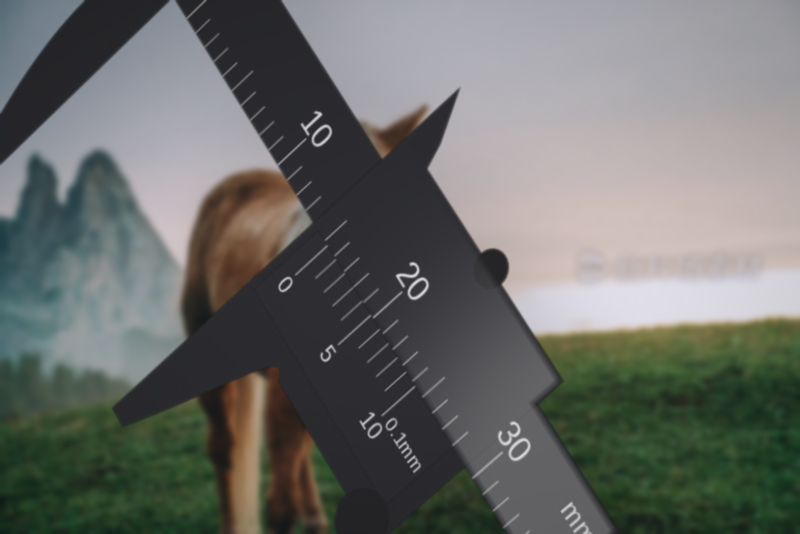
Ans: mm 15.3
